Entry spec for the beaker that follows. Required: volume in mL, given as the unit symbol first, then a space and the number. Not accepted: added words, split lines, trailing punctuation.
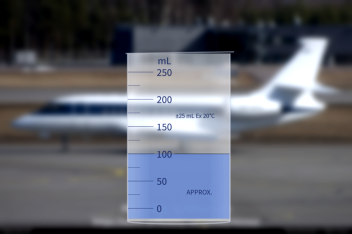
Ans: mL 100
